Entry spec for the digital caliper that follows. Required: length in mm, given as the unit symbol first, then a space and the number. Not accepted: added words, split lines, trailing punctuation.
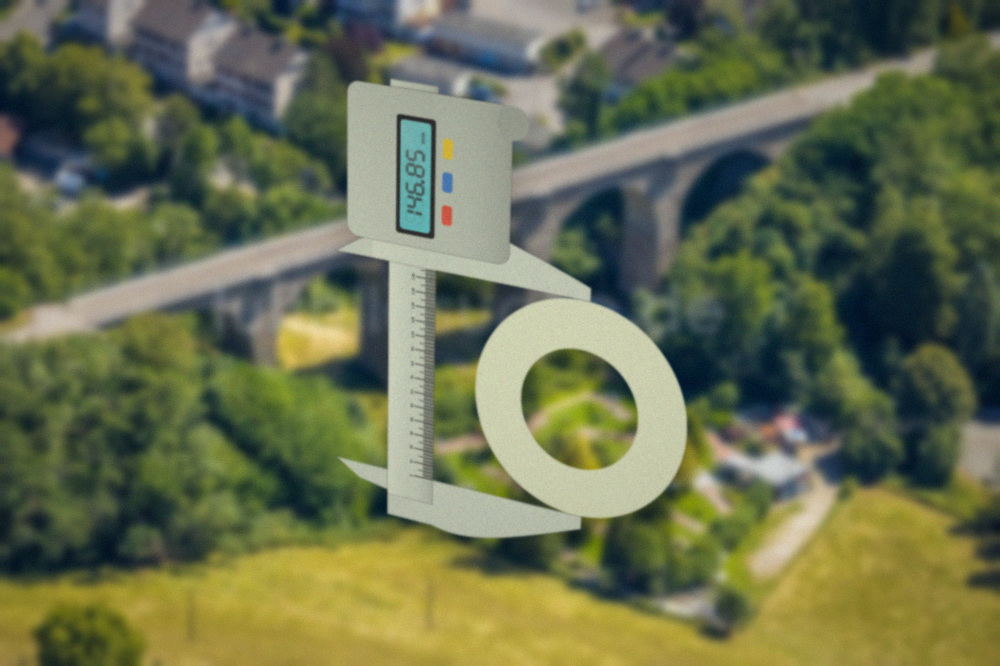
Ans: mm 146.85
